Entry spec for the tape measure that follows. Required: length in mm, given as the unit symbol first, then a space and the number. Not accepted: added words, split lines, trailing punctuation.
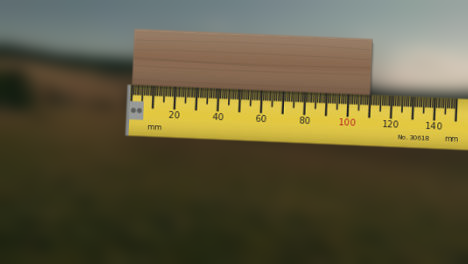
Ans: mm 110
